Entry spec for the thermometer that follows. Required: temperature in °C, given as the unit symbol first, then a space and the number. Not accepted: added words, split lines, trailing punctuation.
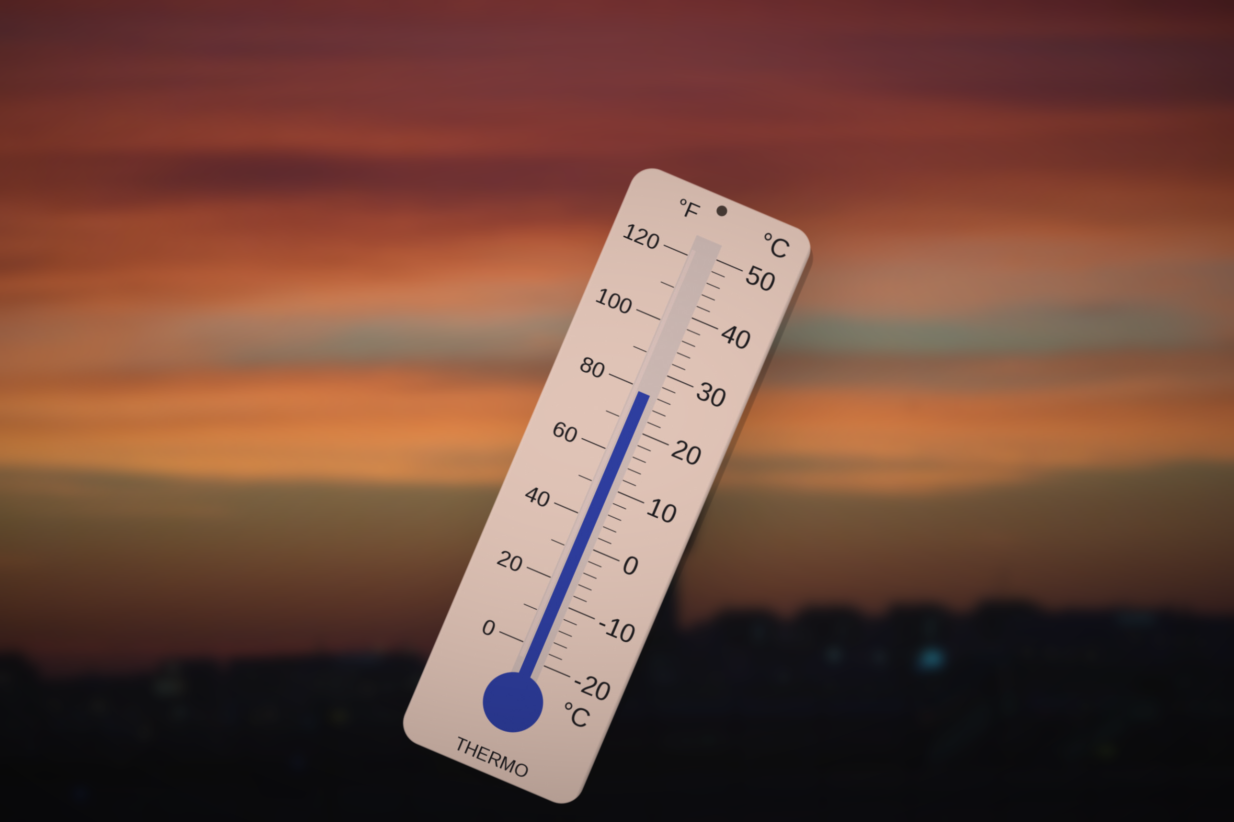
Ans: °C 26
